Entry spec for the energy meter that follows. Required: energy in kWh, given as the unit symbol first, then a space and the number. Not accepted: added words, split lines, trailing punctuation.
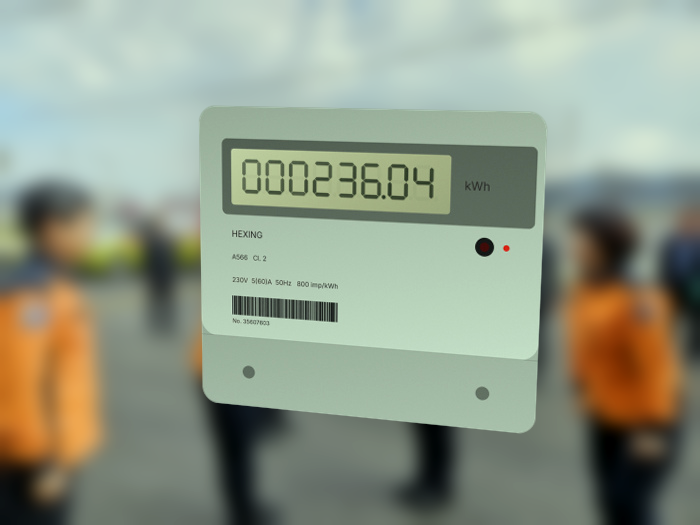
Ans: kWh 236.04
